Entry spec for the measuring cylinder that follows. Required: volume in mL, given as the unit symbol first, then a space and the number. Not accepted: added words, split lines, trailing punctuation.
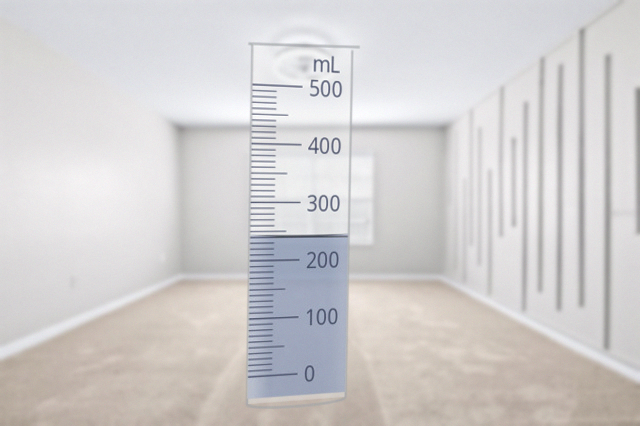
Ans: mL 240
